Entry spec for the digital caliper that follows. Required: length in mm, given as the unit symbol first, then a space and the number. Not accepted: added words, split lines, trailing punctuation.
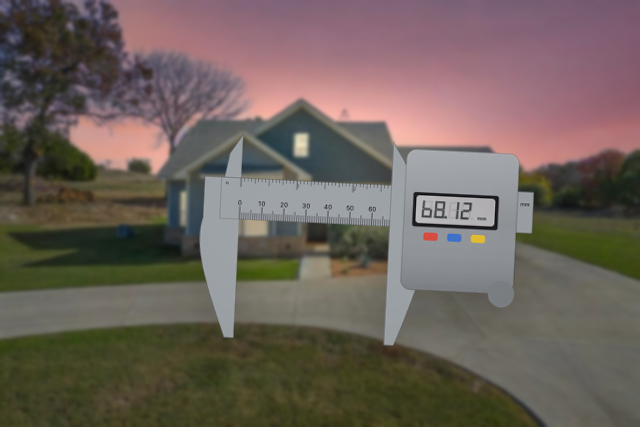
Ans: mm 68.12
